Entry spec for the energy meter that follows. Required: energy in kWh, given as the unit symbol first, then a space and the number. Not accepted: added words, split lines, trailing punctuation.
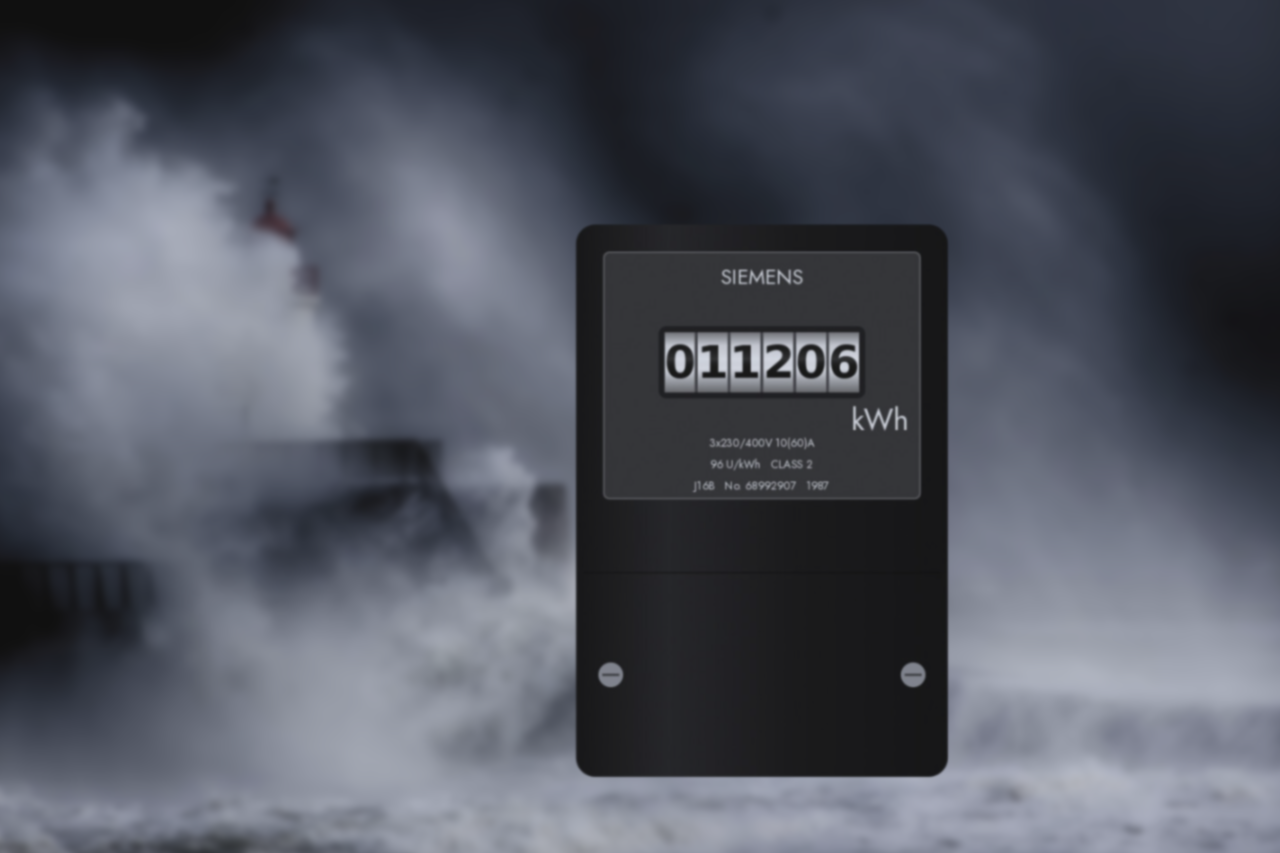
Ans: kWh 11206
